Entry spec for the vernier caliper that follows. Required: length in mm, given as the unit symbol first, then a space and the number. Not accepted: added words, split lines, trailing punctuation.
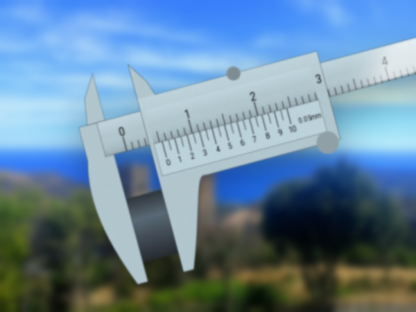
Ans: mm 5.4
